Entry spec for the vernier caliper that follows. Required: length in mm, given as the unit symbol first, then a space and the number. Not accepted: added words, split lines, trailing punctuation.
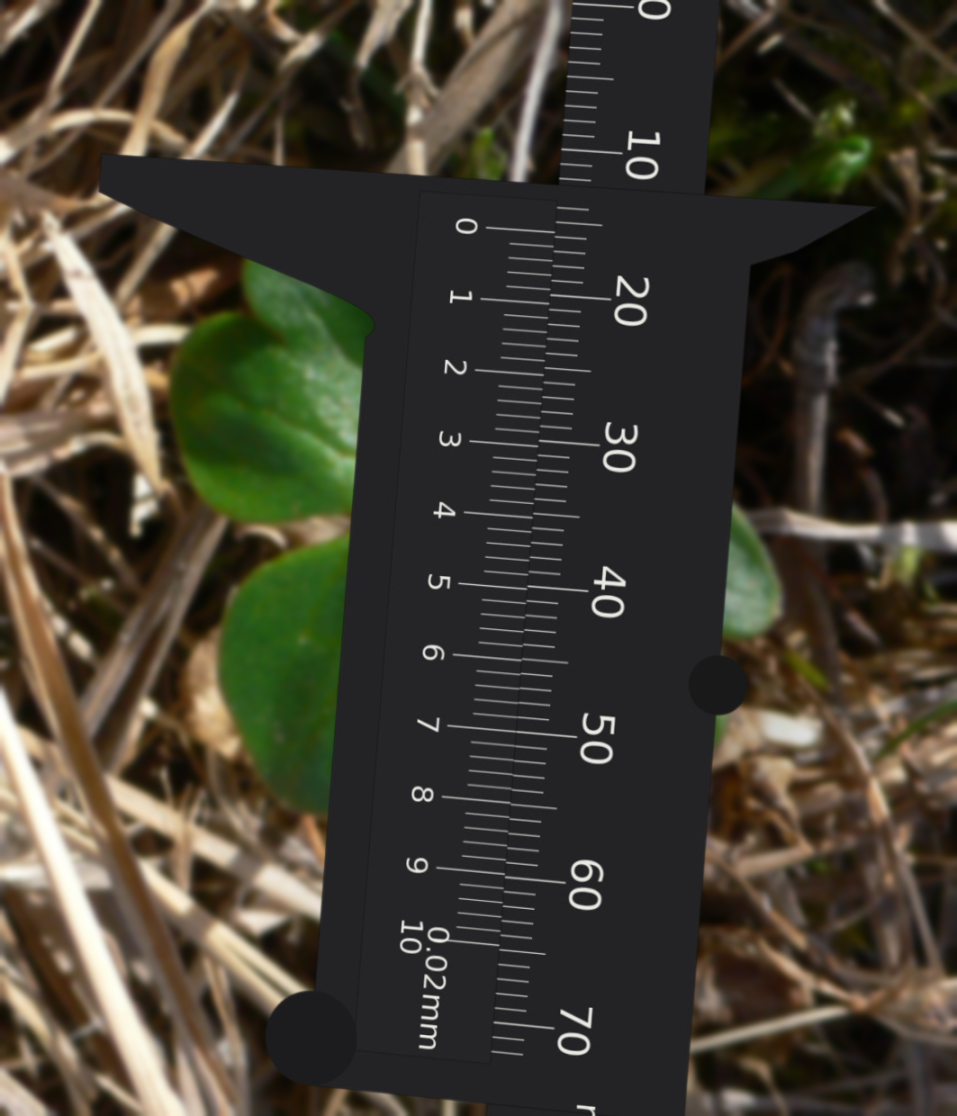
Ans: mm 15.7
